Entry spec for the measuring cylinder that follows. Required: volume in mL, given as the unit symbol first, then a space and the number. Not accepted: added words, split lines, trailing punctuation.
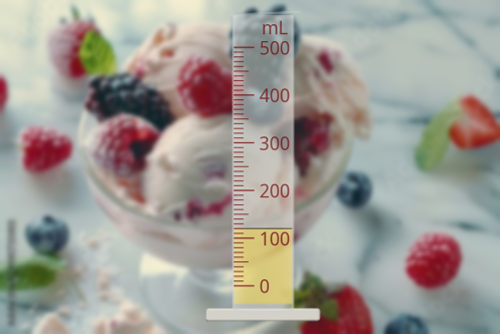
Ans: mL 120
